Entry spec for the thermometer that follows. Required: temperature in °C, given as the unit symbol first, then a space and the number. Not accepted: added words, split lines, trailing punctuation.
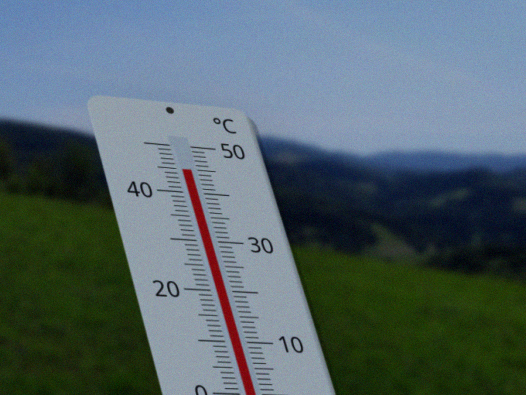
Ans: °C 45
